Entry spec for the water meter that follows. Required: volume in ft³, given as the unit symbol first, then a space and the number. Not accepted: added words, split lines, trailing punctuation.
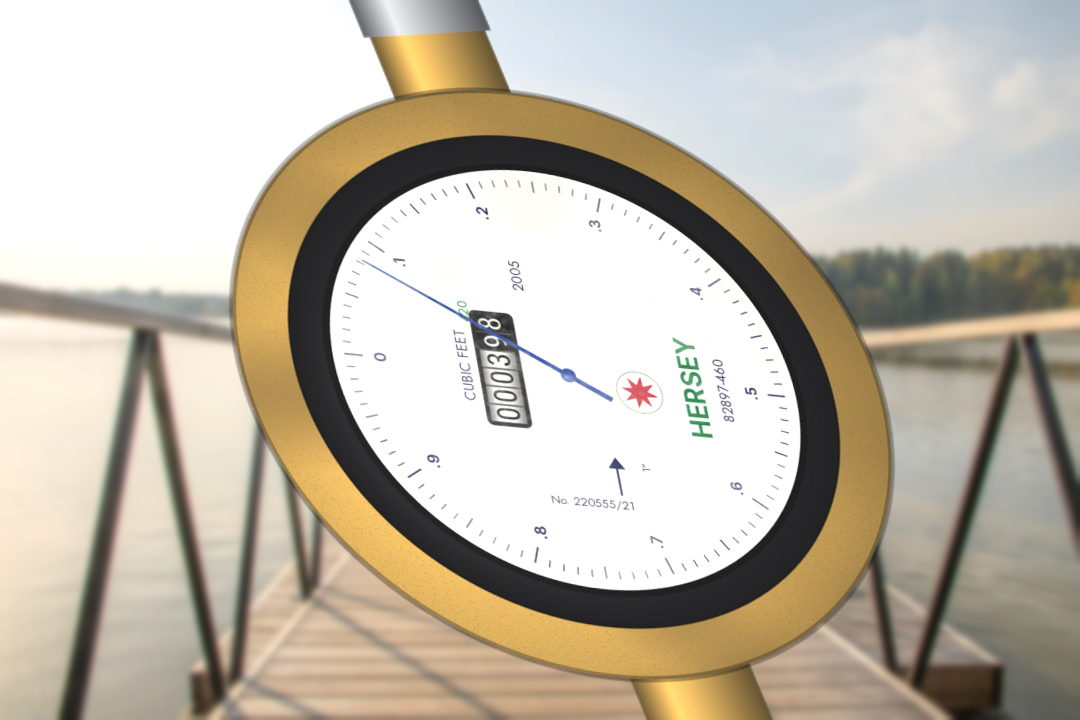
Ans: ft³ 398.08
